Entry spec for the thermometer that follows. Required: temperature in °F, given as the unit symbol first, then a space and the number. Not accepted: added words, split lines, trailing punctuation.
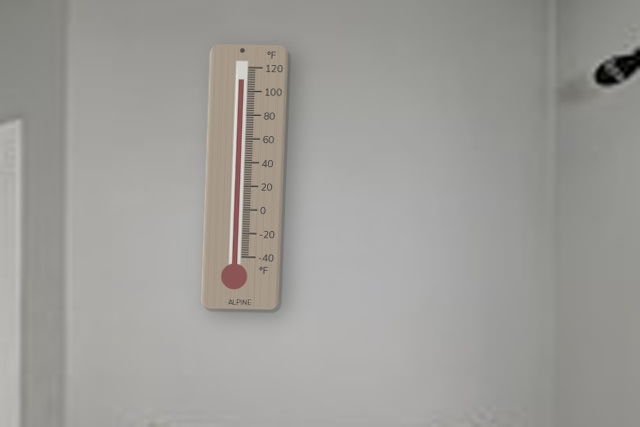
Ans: °F 110
